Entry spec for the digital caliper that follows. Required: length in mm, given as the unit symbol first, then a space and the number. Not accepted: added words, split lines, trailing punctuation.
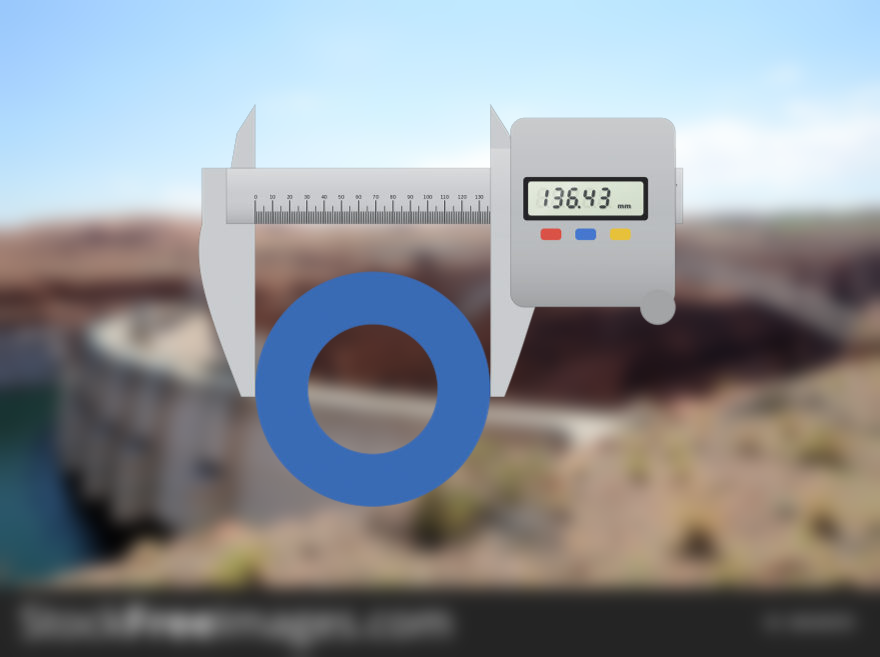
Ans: mm 136.43
